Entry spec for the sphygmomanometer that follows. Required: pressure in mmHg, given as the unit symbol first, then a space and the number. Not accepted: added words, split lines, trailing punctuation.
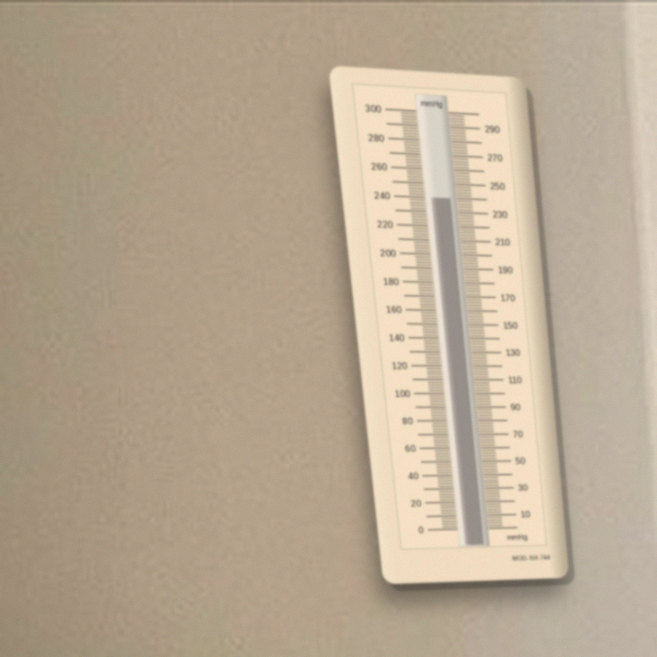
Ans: mmHg 240
